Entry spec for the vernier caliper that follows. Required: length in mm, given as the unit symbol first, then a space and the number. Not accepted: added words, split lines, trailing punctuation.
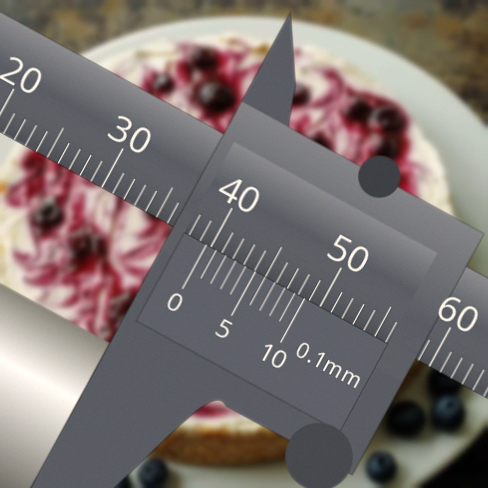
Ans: mm 39.6
